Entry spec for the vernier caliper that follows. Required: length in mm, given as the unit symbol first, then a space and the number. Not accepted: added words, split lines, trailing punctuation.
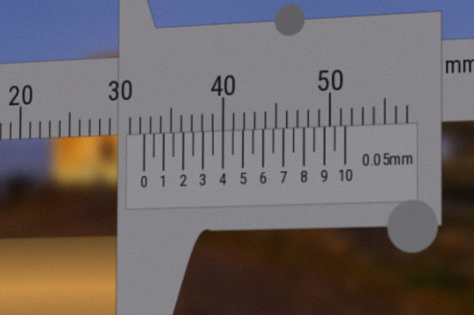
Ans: mm 32.4
